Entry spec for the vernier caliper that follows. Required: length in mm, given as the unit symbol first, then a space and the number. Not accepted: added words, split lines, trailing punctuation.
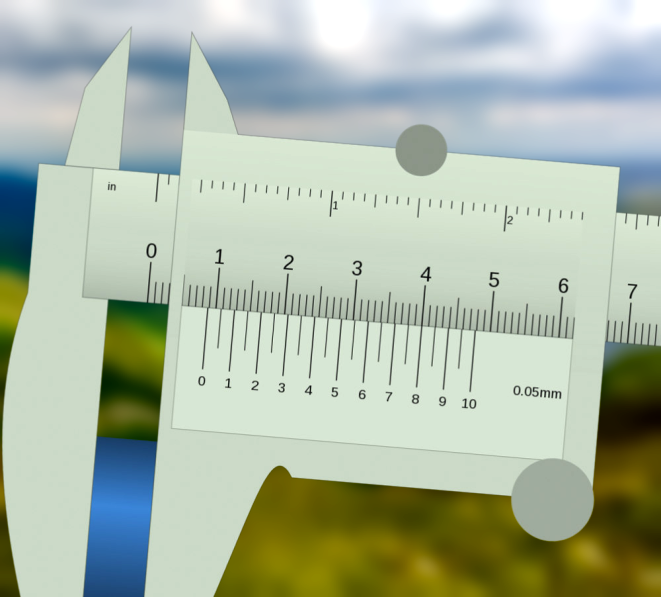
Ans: mm 8.8
